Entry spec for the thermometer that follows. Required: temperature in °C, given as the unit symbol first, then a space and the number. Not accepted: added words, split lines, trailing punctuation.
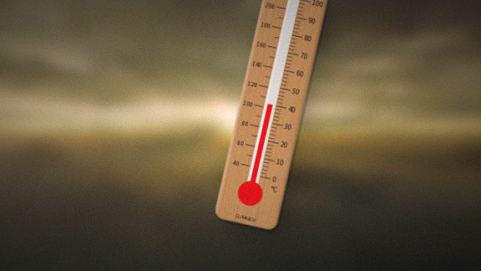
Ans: °C 40
